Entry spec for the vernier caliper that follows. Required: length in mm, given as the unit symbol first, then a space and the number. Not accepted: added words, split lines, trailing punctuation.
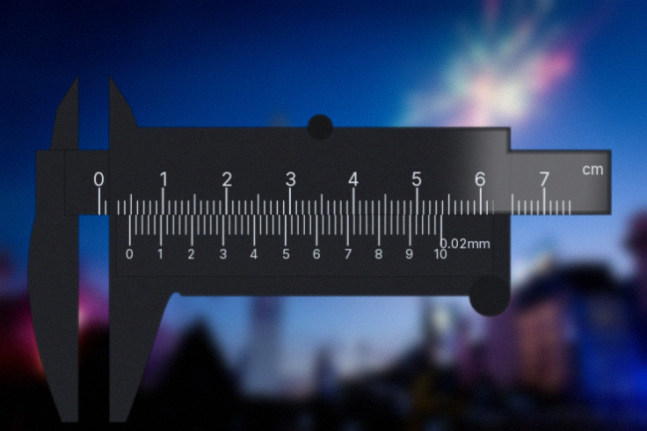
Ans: mm 4.8
